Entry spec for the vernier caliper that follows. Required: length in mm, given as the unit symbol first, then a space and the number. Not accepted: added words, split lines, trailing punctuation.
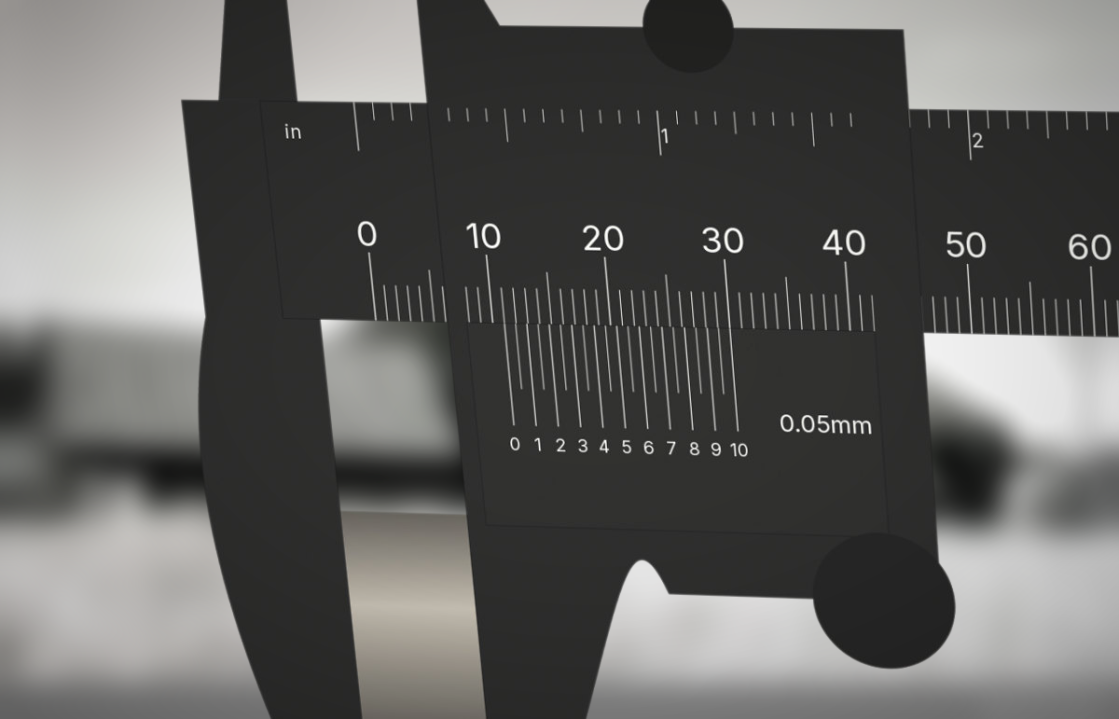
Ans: mm 11.0
